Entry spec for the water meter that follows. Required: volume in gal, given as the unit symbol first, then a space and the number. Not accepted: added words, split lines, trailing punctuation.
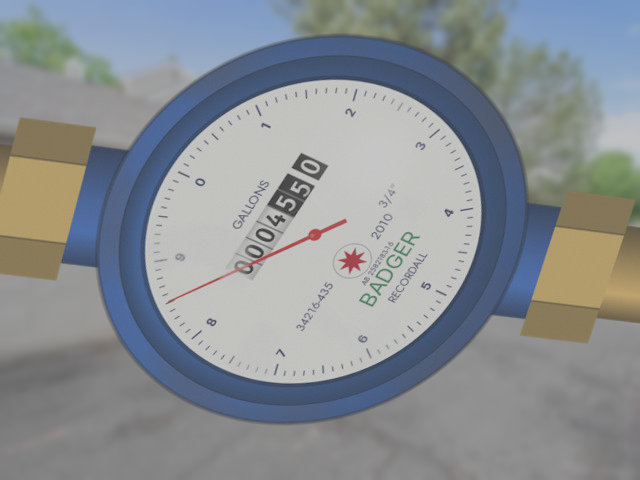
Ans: gal 4548.5
